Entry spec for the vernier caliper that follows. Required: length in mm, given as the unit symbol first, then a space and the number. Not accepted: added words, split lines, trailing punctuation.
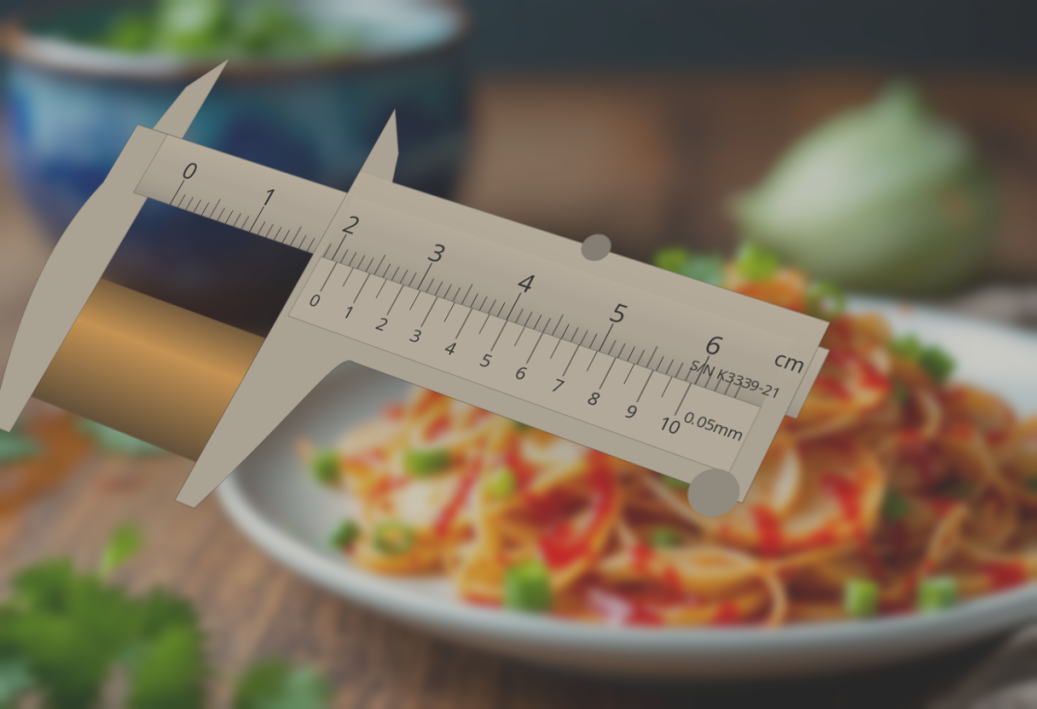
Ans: mm 20.6
